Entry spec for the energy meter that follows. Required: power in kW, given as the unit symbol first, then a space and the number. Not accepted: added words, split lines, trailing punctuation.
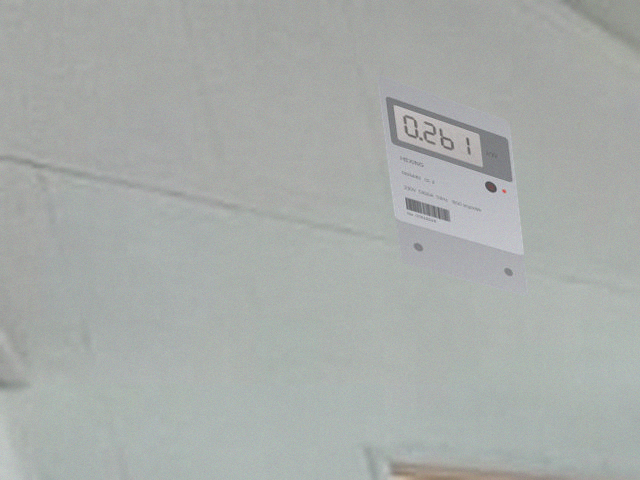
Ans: kW 0.261
